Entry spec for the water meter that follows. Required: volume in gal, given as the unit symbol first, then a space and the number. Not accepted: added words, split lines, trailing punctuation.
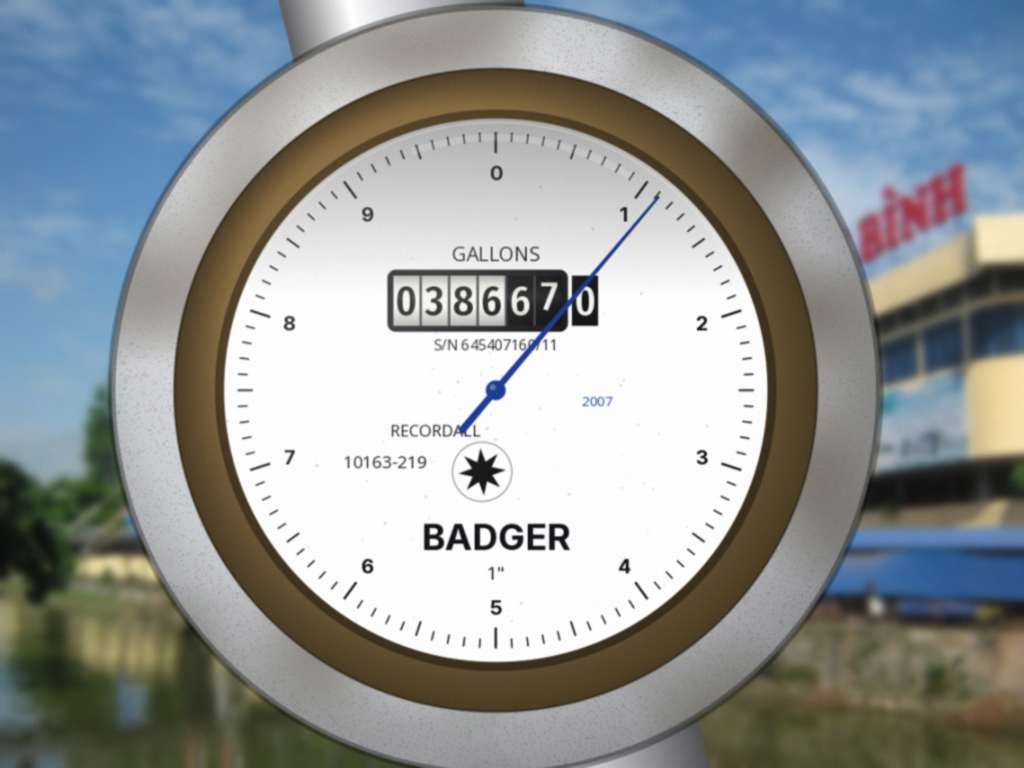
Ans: gal 386671.1
